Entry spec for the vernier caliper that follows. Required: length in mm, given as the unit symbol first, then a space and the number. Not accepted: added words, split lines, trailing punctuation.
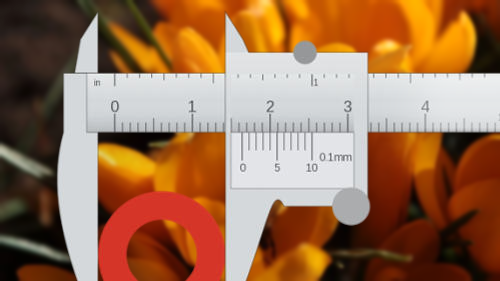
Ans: mm 16.4
